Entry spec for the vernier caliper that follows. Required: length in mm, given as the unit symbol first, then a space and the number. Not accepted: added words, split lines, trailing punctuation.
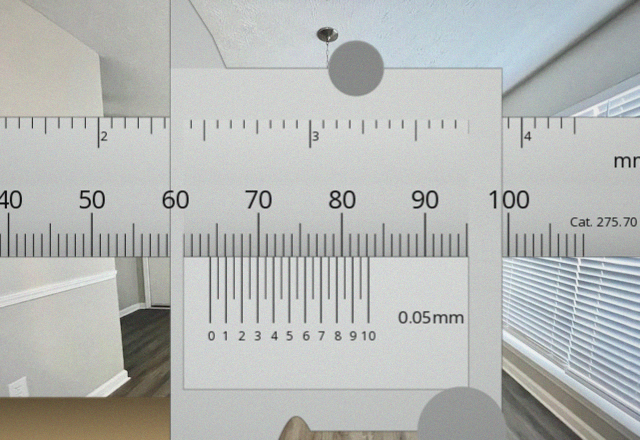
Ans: mm 64.2
